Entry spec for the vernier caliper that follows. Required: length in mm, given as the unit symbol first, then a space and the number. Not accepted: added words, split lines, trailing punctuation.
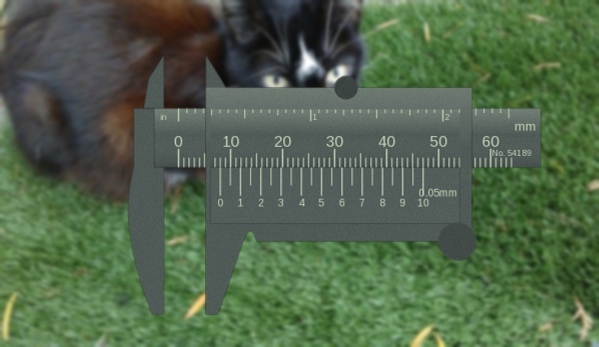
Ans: mm 8.0
